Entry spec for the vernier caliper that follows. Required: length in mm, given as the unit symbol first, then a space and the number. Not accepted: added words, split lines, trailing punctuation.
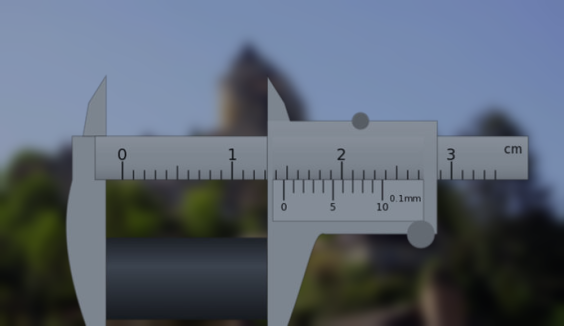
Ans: mm 14.7
